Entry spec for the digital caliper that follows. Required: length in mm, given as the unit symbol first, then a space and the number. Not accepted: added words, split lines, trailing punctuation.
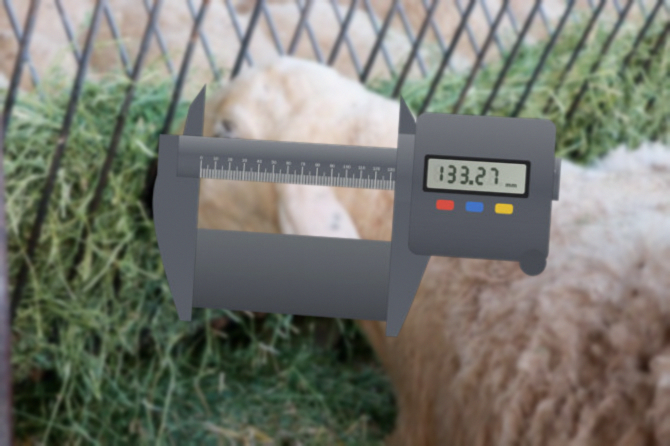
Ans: mm 133.27
